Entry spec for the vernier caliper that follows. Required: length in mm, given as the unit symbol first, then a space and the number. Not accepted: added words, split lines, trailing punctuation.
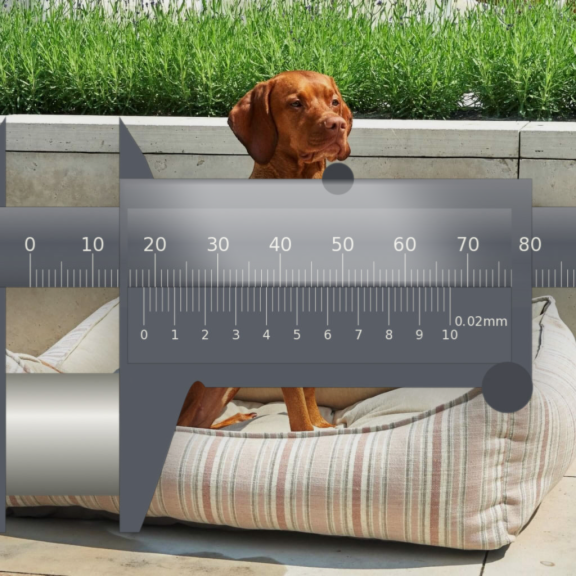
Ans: mm 18.2
